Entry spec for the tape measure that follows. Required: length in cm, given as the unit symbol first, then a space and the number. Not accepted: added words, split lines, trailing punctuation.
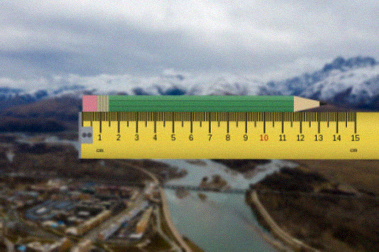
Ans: cm 13.5
